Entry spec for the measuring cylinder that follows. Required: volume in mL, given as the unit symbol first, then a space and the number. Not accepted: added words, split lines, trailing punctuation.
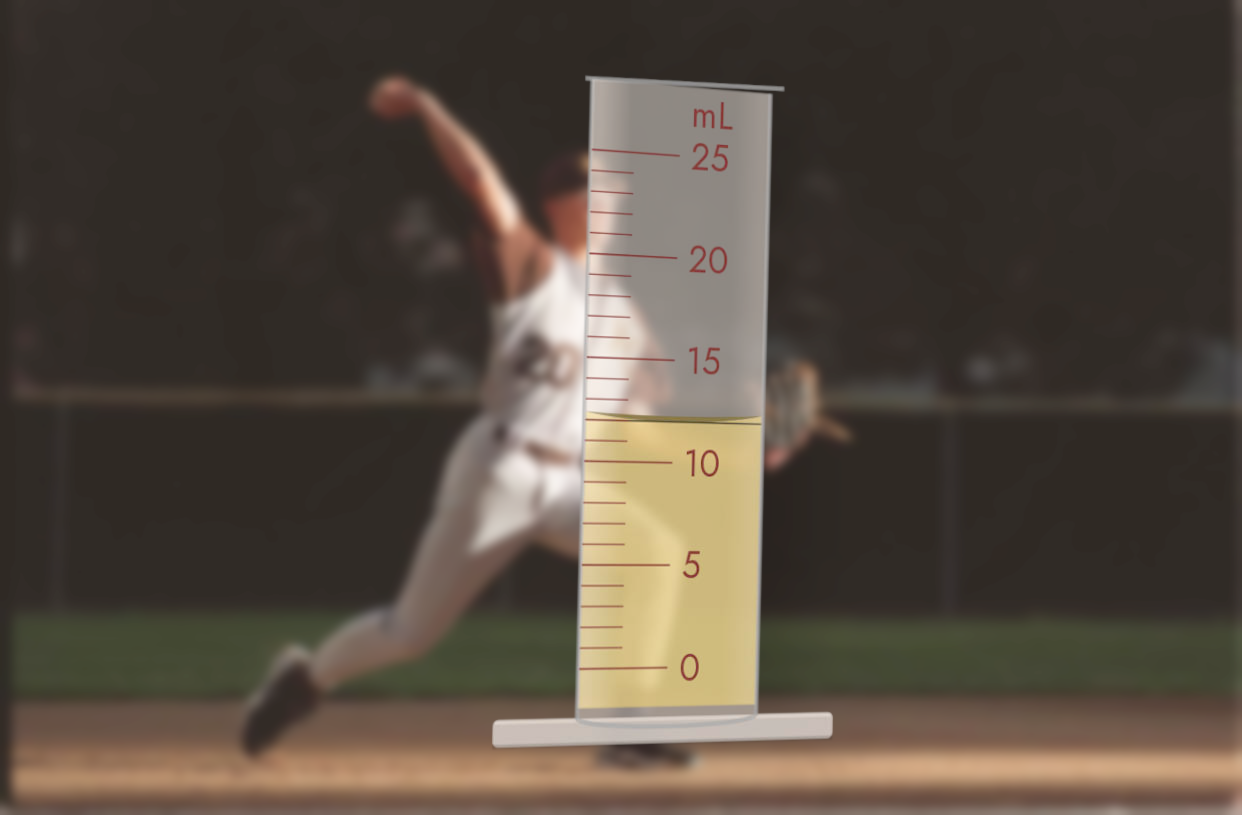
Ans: mL 12
